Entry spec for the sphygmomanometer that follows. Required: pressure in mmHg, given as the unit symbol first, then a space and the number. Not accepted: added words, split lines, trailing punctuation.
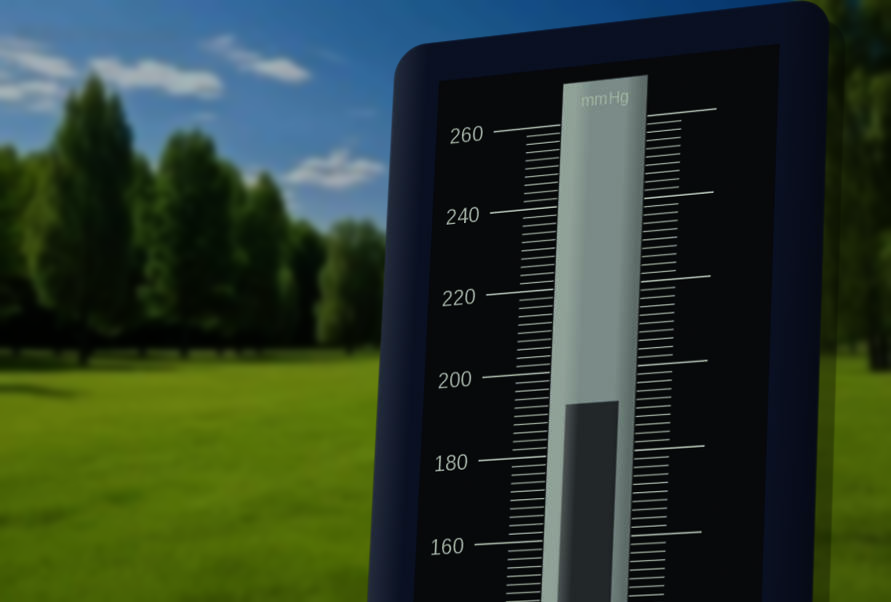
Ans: mmHg 192
